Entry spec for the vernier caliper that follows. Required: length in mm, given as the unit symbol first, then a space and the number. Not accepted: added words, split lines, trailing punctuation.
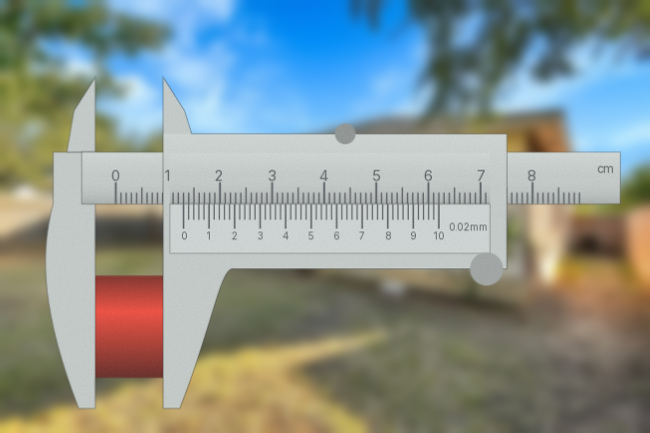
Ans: mm 13.0
